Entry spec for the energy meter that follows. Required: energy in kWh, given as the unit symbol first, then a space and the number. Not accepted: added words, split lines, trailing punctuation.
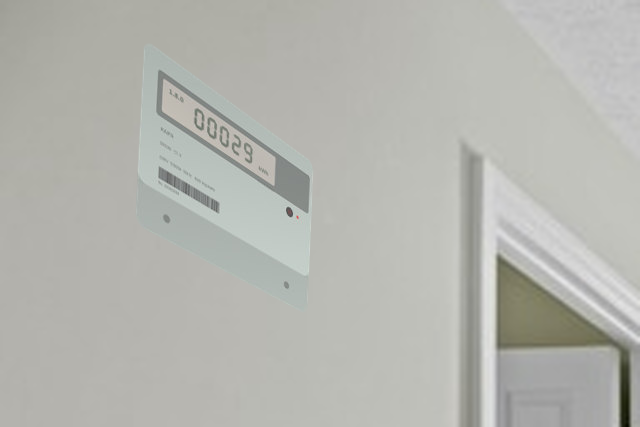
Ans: kWh 29
